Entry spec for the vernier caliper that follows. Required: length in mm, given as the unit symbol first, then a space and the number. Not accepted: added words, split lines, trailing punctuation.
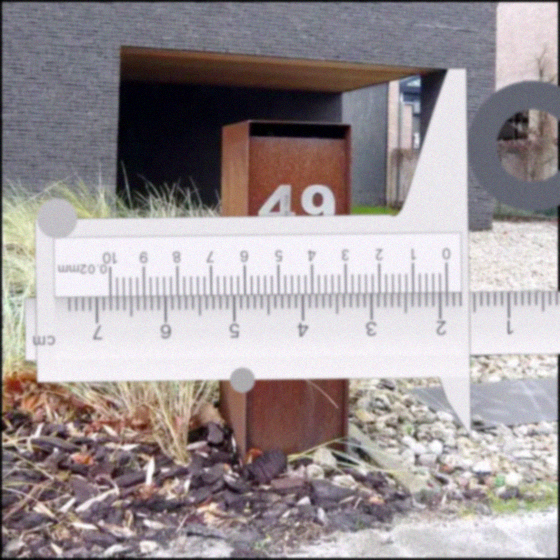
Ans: mm 19.0
